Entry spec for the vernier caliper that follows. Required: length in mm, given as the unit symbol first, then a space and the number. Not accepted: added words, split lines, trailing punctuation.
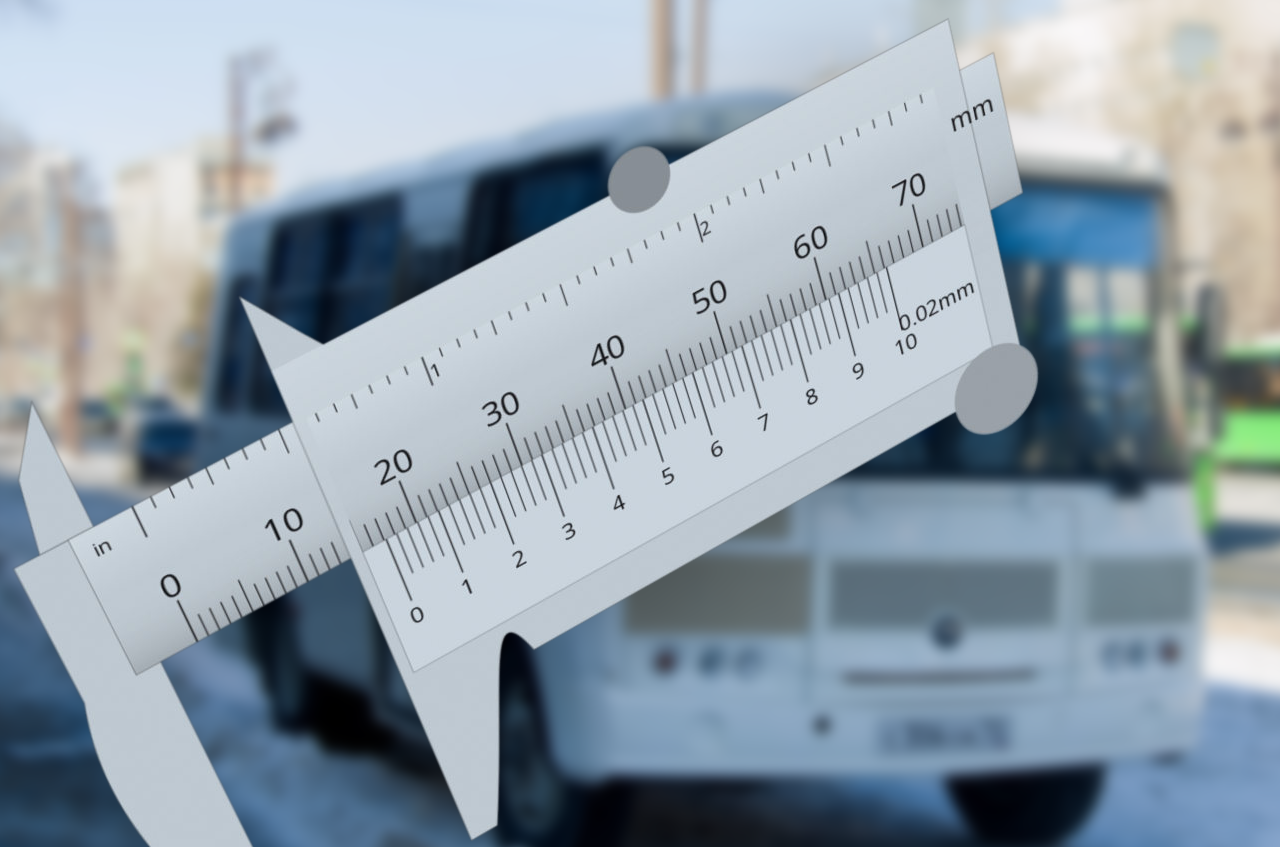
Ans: mm 17.2
